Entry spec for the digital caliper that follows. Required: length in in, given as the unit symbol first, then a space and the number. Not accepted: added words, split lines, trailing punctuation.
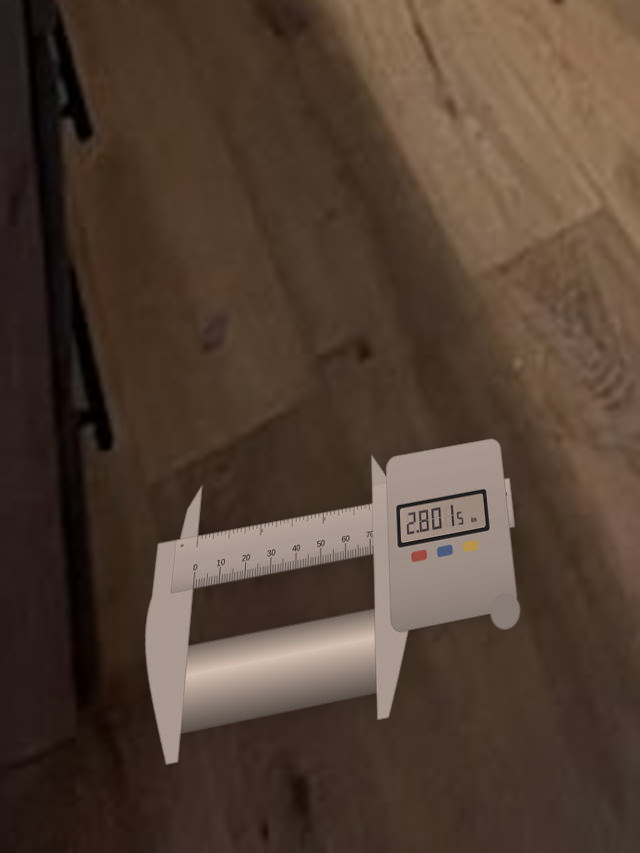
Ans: in 2.8015
